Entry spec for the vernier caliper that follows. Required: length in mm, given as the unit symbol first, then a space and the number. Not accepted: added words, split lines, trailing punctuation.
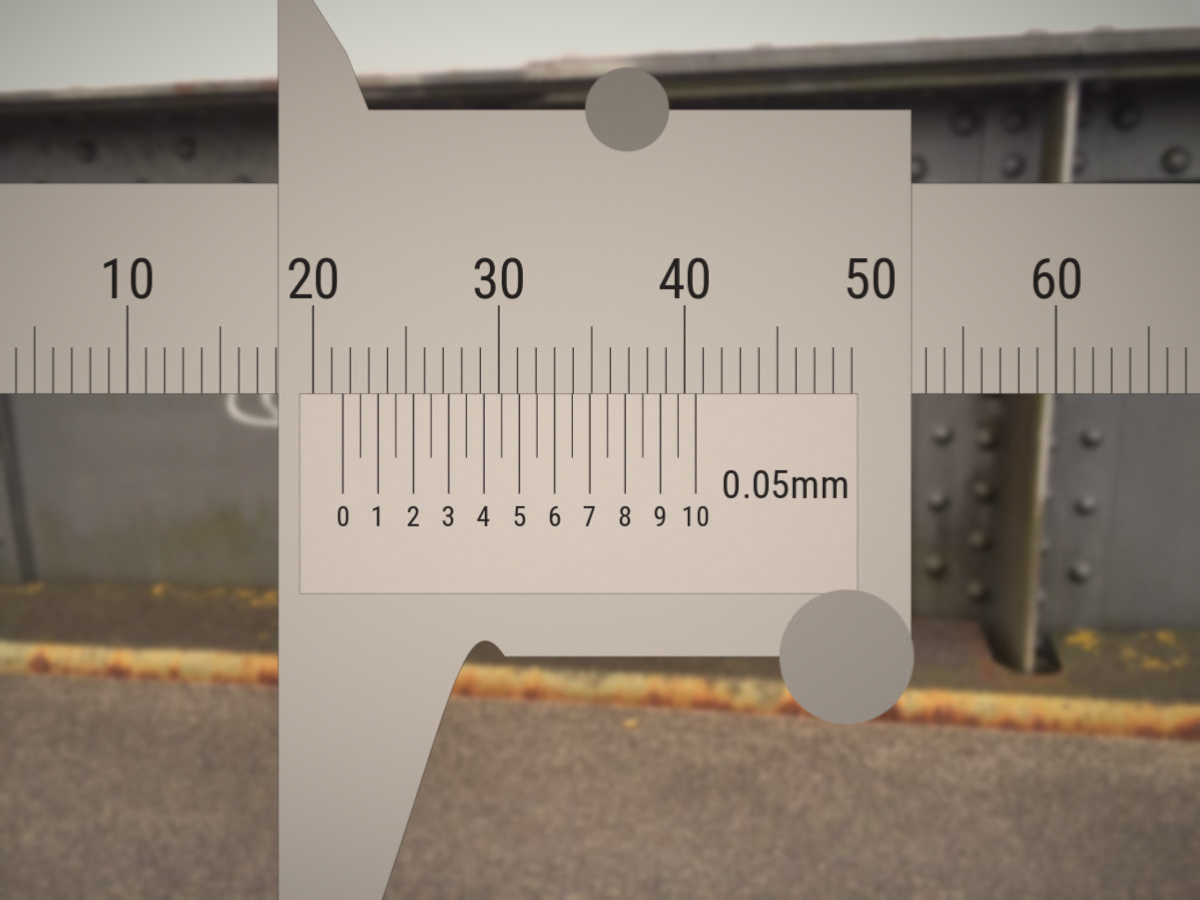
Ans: mm 21.6
